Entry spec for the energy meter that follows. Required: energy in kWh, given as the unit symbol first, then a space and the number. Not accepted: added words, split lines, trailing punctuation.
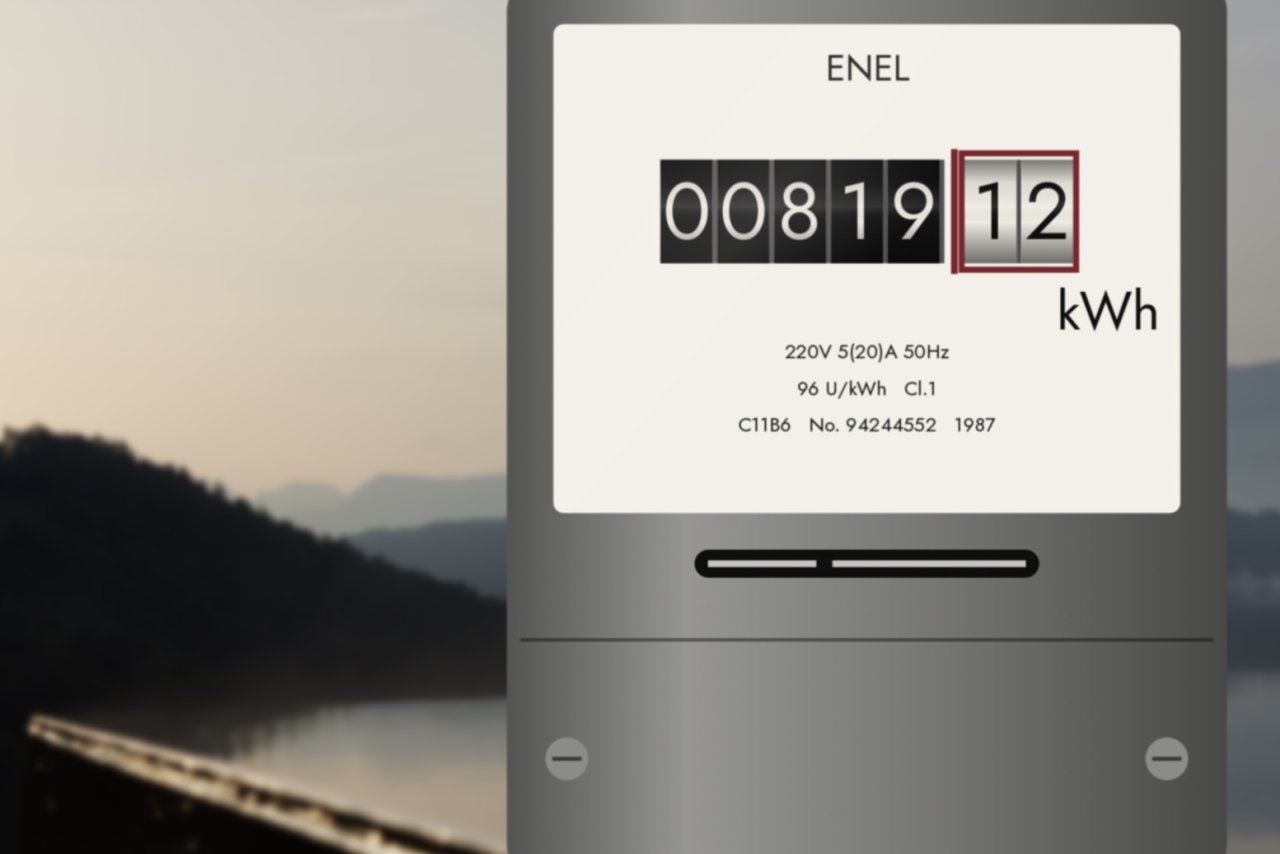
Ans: kWh 819.12
